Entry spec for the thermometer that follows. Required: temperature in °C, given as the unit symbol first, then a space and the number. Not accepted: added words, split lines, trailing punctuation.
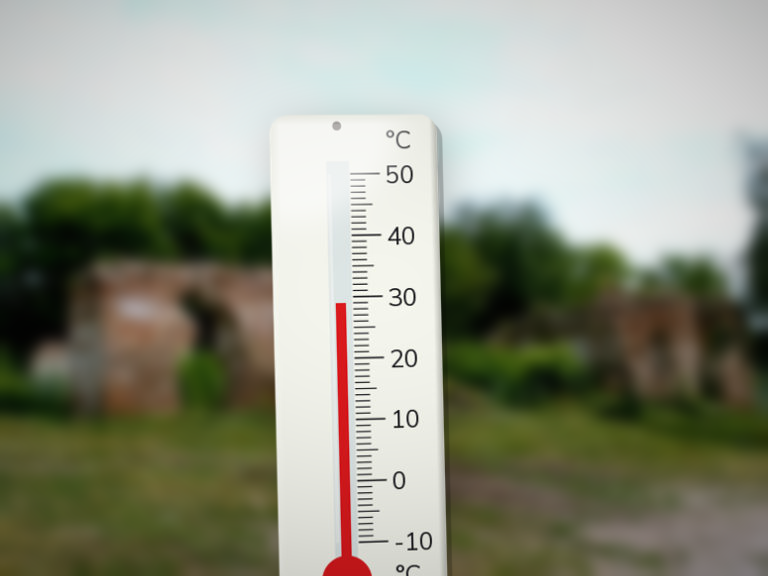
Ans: °C 29
